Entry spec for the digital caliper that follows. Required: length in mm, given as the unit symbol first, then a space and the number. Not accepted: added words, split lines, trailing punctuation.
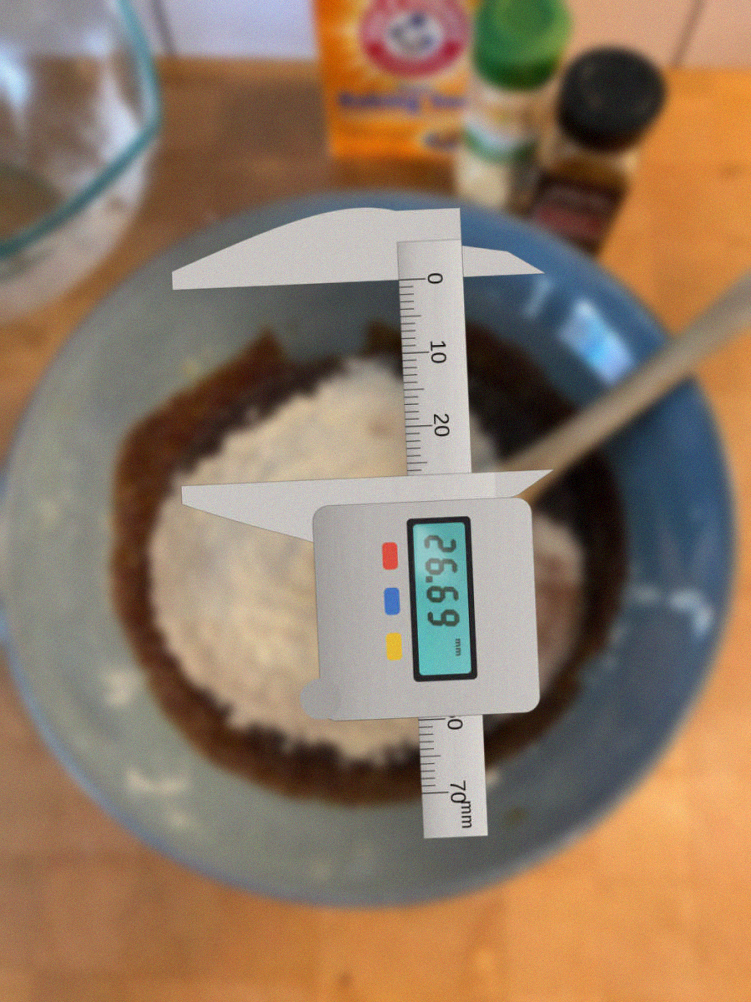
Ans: mm 26.69
